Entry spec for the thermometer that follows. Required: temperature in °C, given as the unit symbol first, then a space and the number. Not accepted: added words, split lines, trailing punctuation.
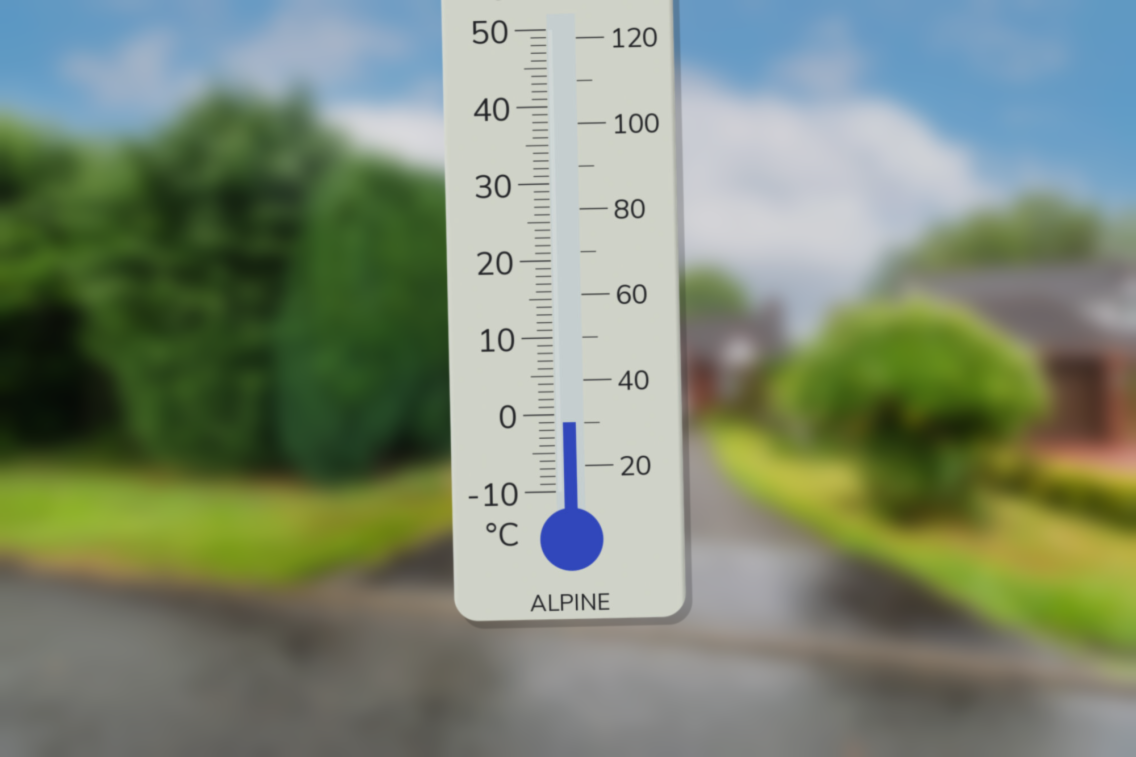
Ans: °C -1
